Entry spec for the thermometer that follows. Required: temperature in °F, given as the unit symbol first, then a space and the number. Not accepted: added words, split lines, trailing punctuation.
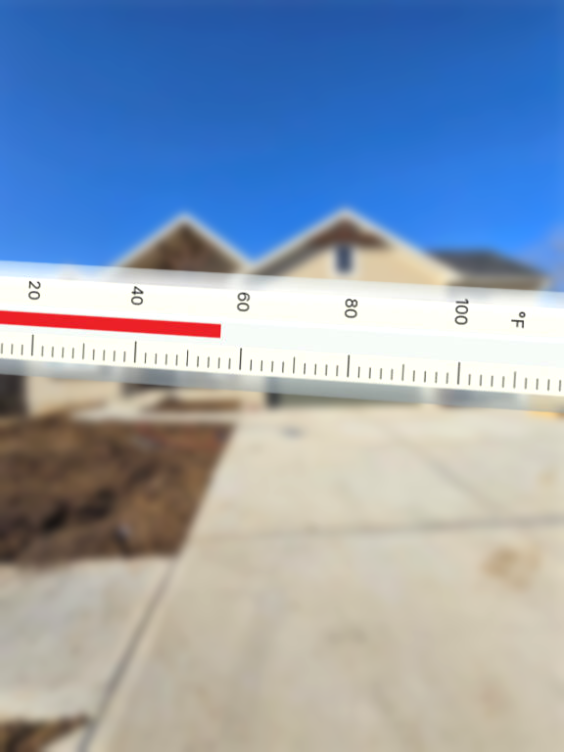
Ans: °F 56
